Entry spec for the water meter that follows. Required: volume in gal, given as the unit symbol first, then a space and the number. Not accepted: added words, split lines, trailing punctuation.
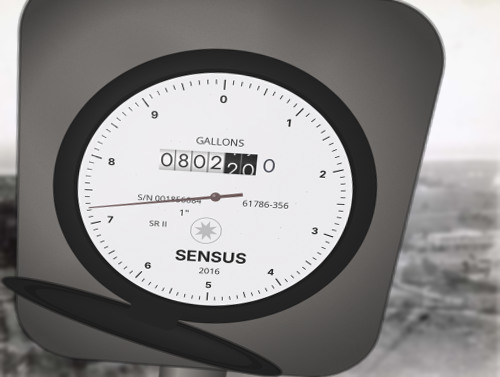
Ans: gal 802197.2
